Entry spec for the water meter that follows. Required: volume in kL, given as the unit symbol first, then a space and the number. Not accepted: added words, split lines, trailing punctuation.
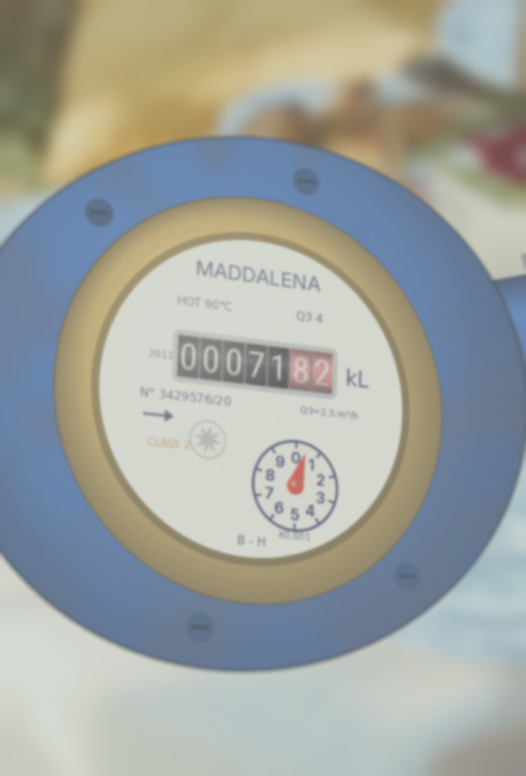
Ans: kL 71.820
